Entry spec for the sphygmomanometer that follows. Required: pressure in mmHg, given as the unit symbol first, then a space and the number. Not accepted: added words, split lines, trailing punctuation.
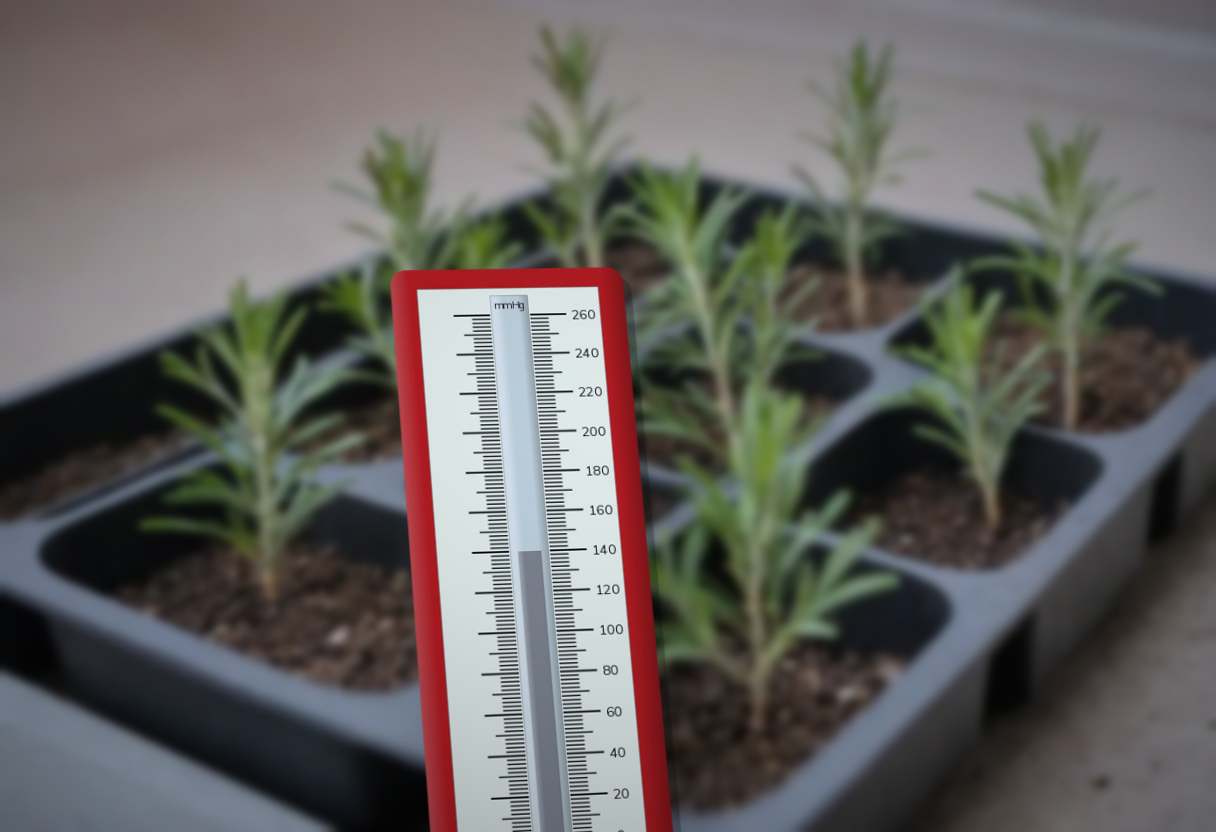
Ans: mmHg 140
